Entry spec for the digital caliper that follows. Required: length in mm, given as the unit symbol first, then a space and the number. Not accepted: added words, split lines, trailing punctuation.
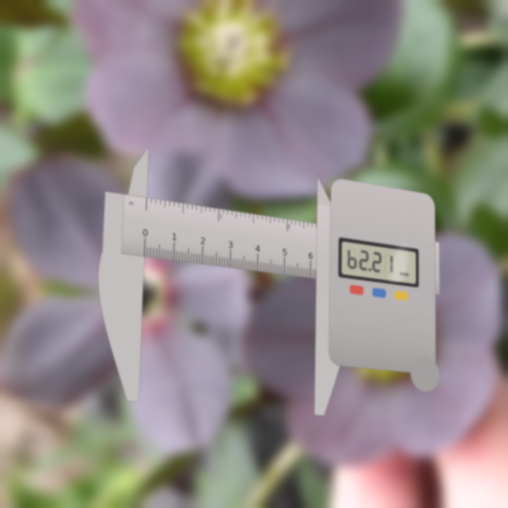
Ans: mm 62.21
